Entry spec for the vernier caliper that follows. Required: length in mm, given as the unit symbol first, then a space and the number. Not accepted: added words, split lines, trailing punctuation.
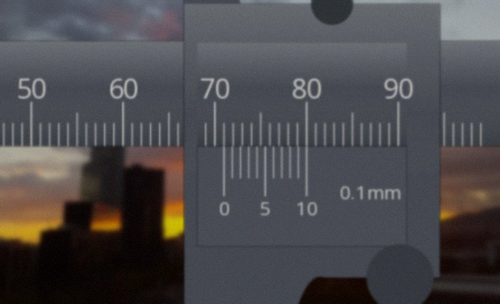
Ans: mm 71.0
